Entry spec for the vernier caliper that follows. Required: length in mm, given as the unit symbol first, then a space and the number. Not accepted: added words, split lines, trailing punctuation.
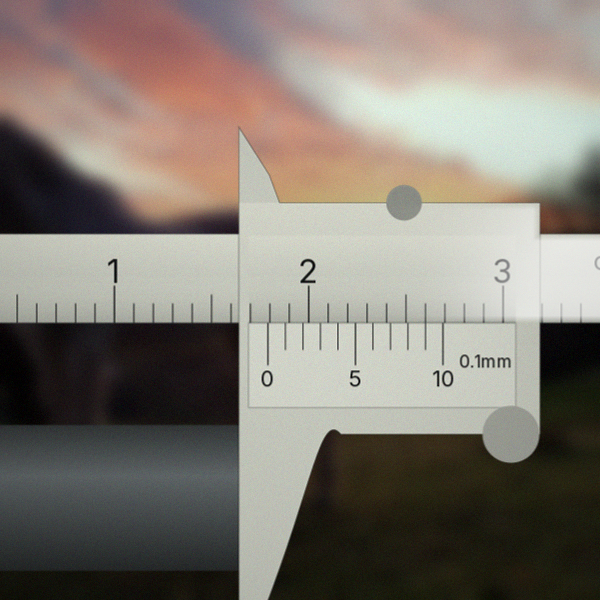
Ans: mm 17.9
